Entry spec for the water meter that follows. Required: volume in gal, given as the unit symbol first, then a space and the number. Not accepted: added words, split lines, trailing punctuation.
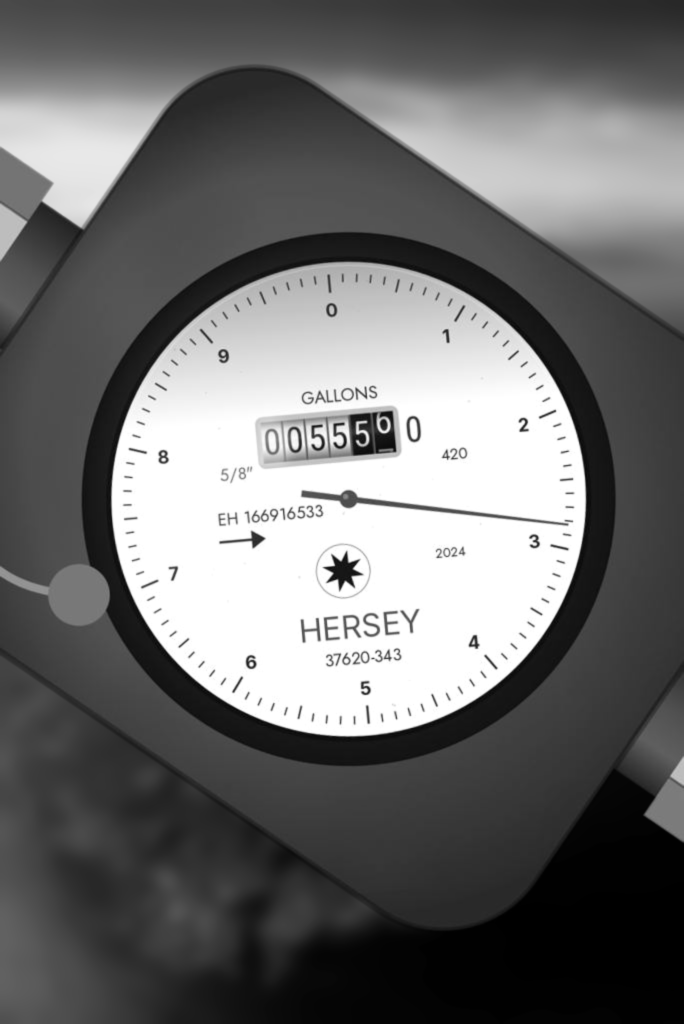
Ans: gal 55562.8
